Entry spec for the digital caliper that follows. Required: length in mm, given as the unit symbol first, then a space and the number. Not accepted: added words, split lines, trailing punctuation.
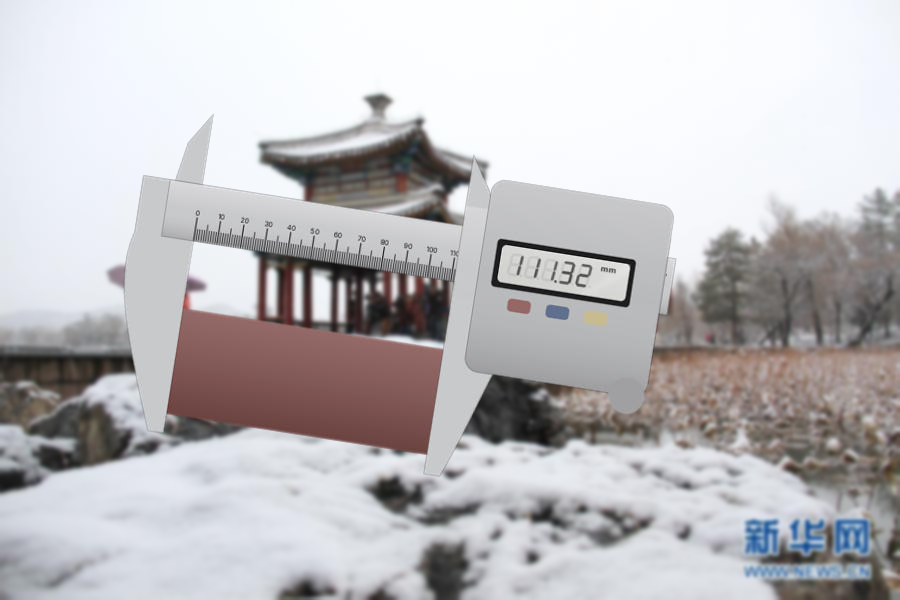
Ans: mm 111.32
